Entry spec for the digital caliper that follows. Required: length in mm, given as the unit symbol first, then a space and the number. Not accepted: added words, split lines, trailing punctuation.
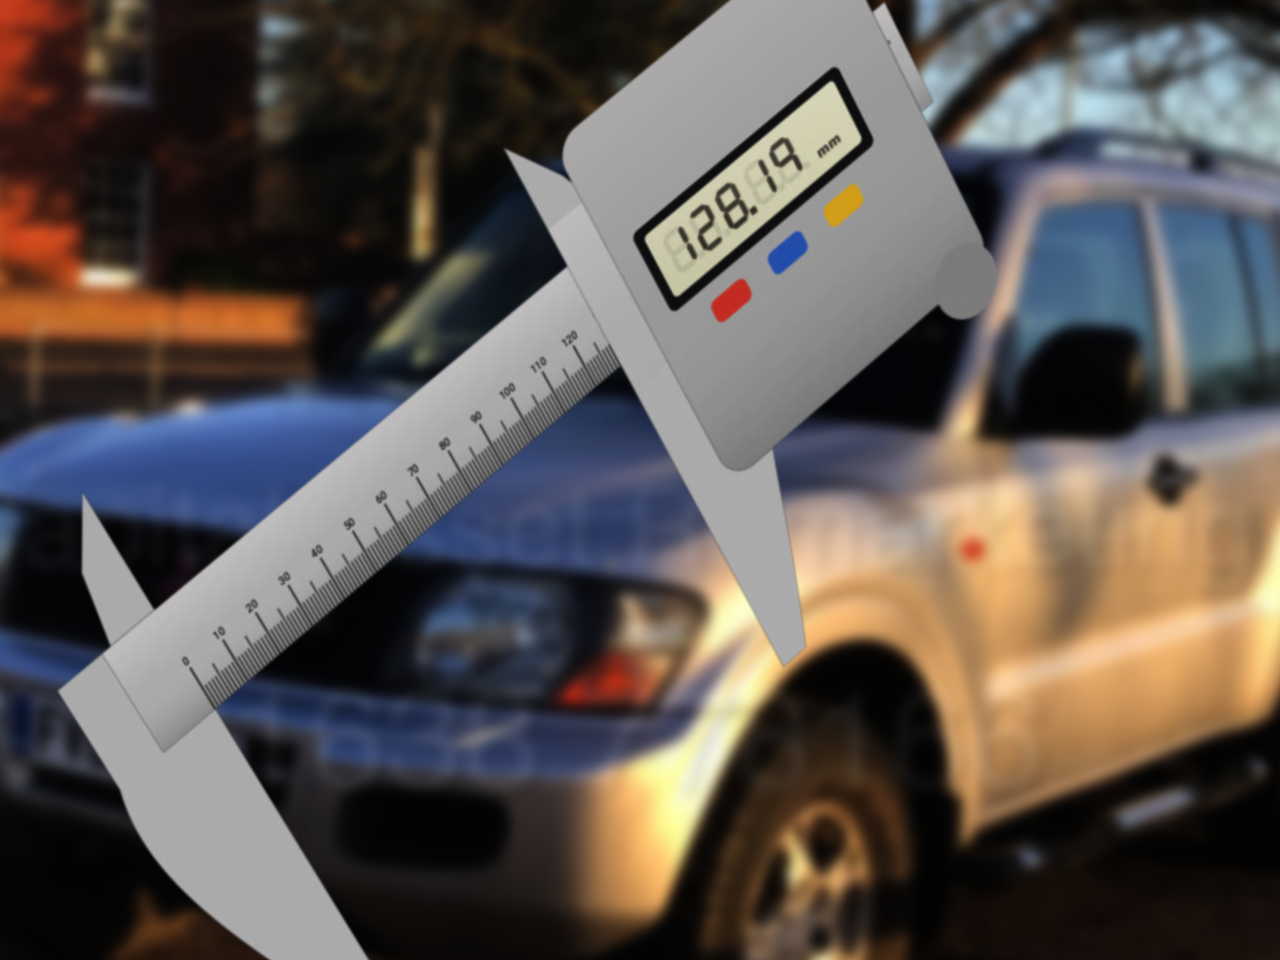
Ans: mm 128.19
